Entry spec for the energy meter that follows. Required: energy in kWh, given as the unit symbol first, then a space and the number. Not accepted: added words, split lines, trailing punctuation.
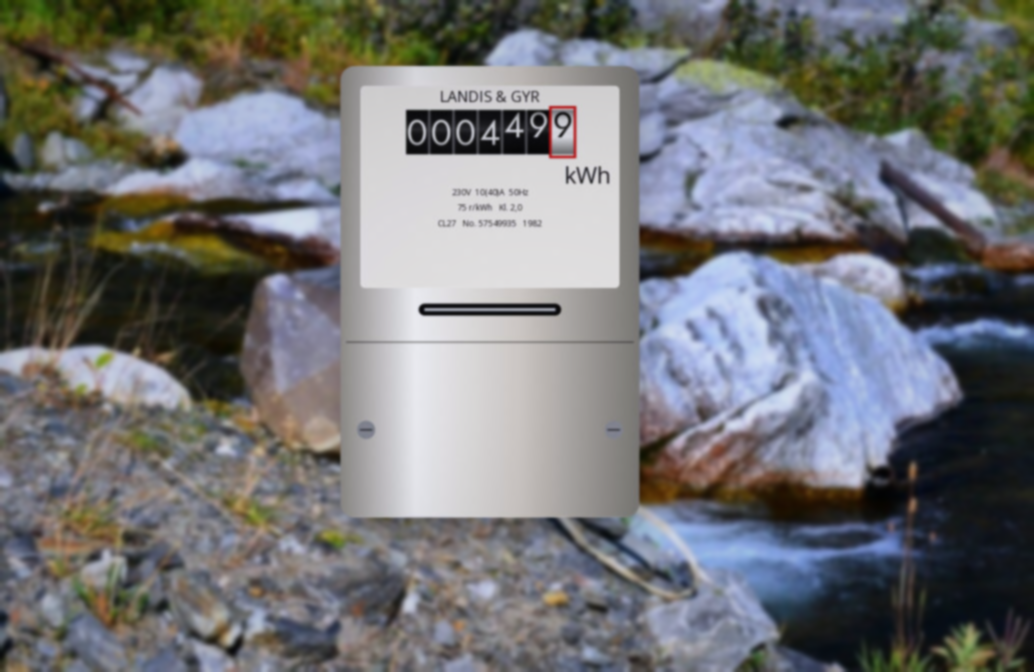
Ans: kWh 449.9
